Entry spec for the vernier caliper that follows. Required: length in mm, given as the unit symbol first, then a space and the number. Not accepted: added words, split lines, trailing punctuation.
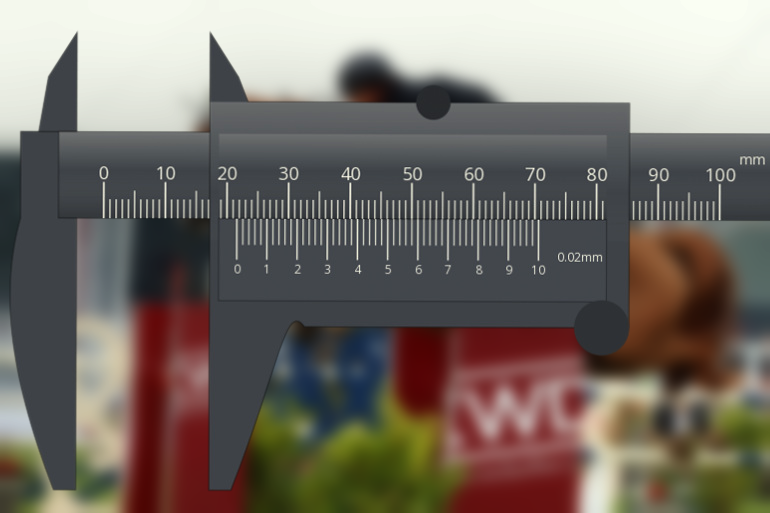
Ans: mm 21.6
